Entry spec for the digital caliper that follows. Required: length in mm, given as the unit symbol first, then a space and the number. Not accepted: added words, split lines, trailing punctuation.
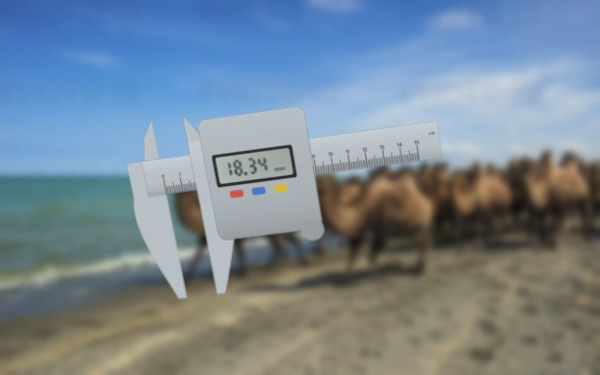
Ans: mm 18.34
